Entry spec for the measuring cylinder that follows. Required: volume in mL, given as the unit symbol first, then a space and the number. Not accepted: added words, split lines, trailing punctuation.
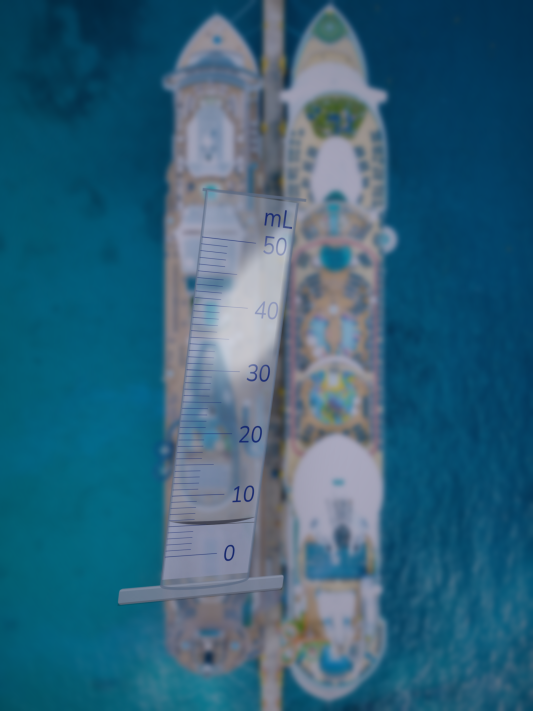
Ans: mL 5
